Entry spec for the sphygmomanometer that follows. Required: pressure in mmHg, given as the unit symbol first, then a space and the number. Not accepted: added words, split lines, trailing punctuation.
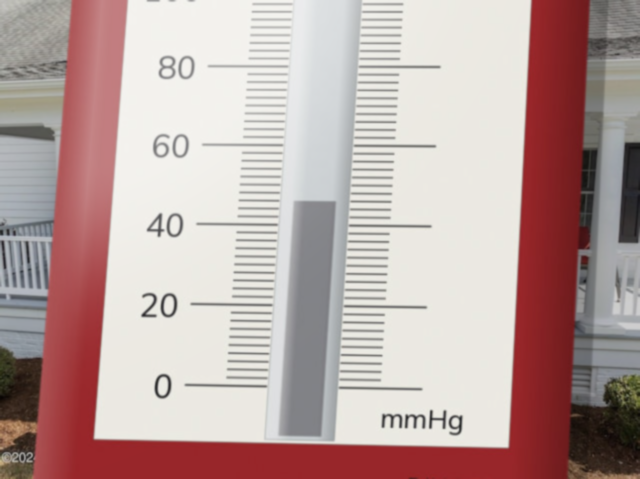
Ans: mmHg 46
